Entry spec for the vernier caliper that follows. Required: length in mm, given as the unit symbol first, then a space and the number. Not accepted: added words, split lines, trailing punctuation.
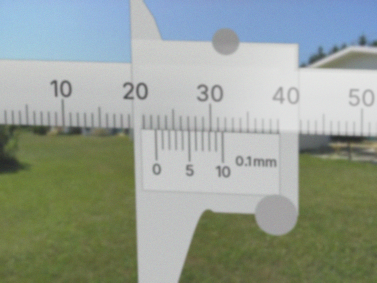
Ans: mm 22.6
